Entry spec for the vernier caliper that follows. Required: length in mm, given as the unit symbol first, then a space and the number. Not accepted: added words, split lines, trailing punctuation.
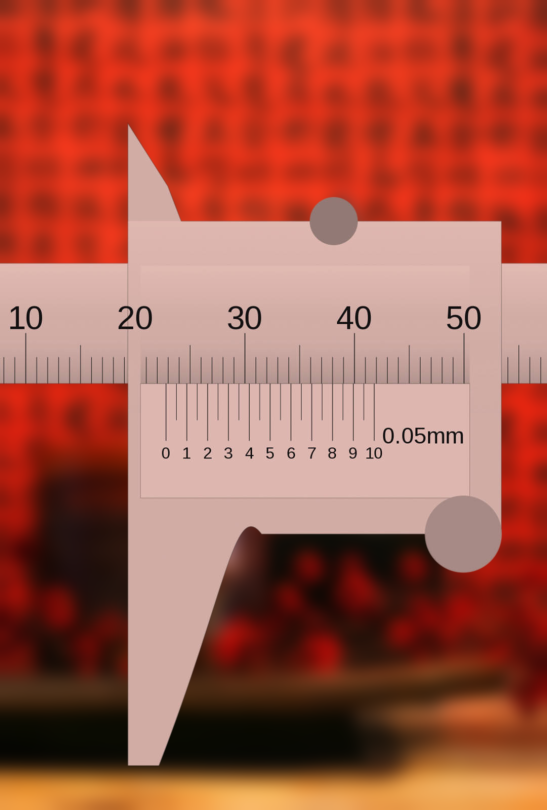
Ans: mm 22.8
